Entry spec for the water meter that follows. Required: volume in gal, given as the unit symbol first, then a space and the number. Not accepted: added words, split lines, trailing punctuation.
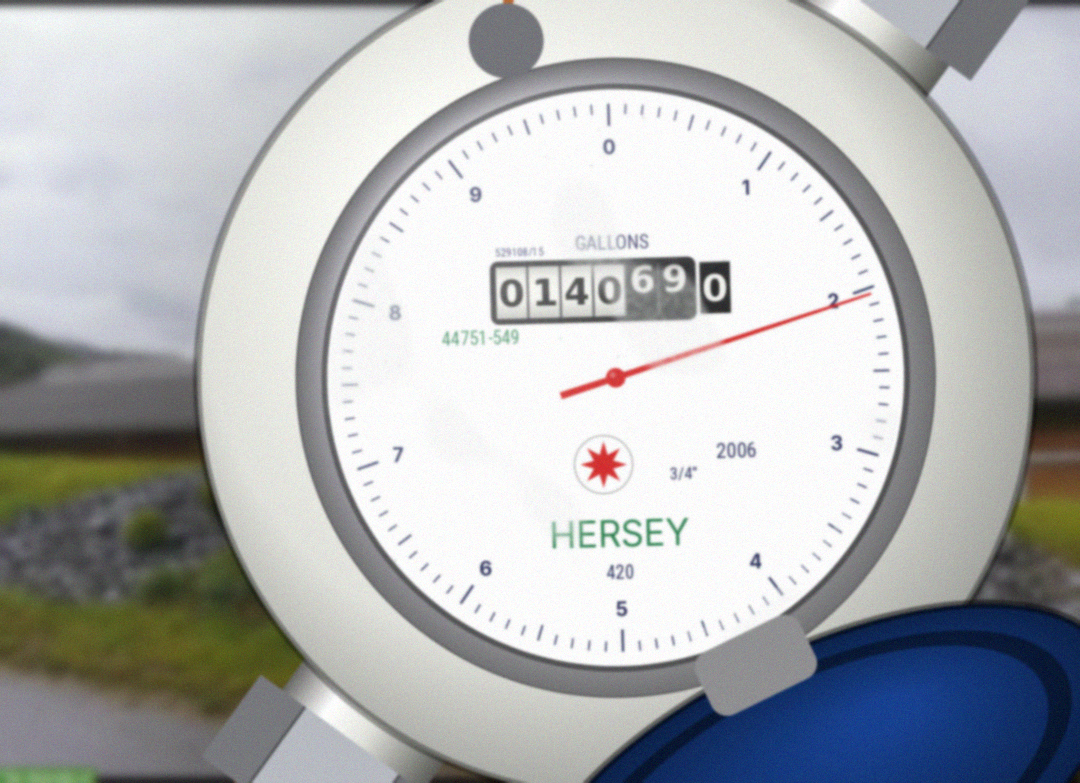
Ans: gal 140692.0
